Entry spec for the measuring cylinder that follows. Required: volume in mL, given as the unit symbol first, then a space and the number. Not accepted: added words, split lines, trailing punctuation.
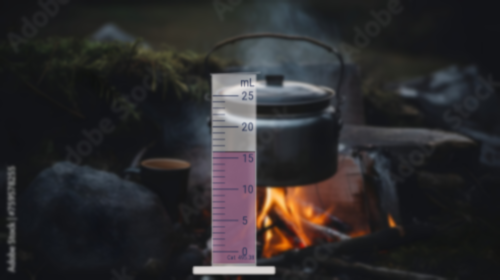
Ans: mL 16
